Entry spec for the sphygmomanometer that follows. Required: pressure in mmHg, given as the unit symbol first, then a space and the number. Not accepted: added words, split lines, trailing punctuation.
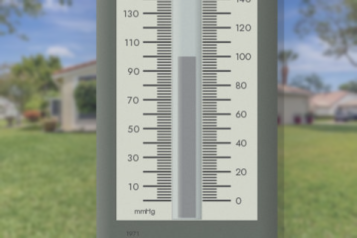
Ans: mmHg 100
